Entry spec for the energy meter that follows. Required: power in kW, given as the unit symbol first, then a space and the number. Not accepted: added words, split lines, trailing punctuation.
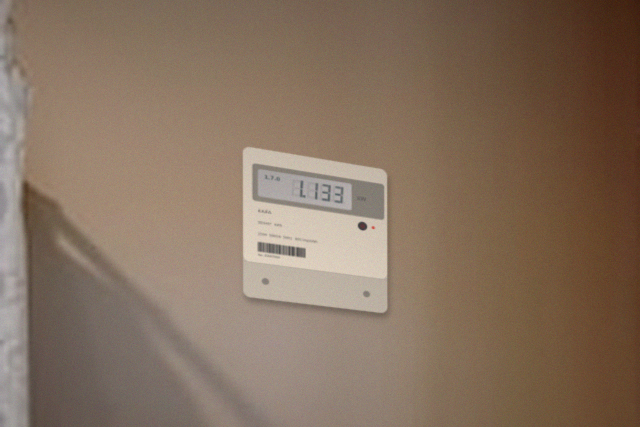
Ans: kW 1.133
